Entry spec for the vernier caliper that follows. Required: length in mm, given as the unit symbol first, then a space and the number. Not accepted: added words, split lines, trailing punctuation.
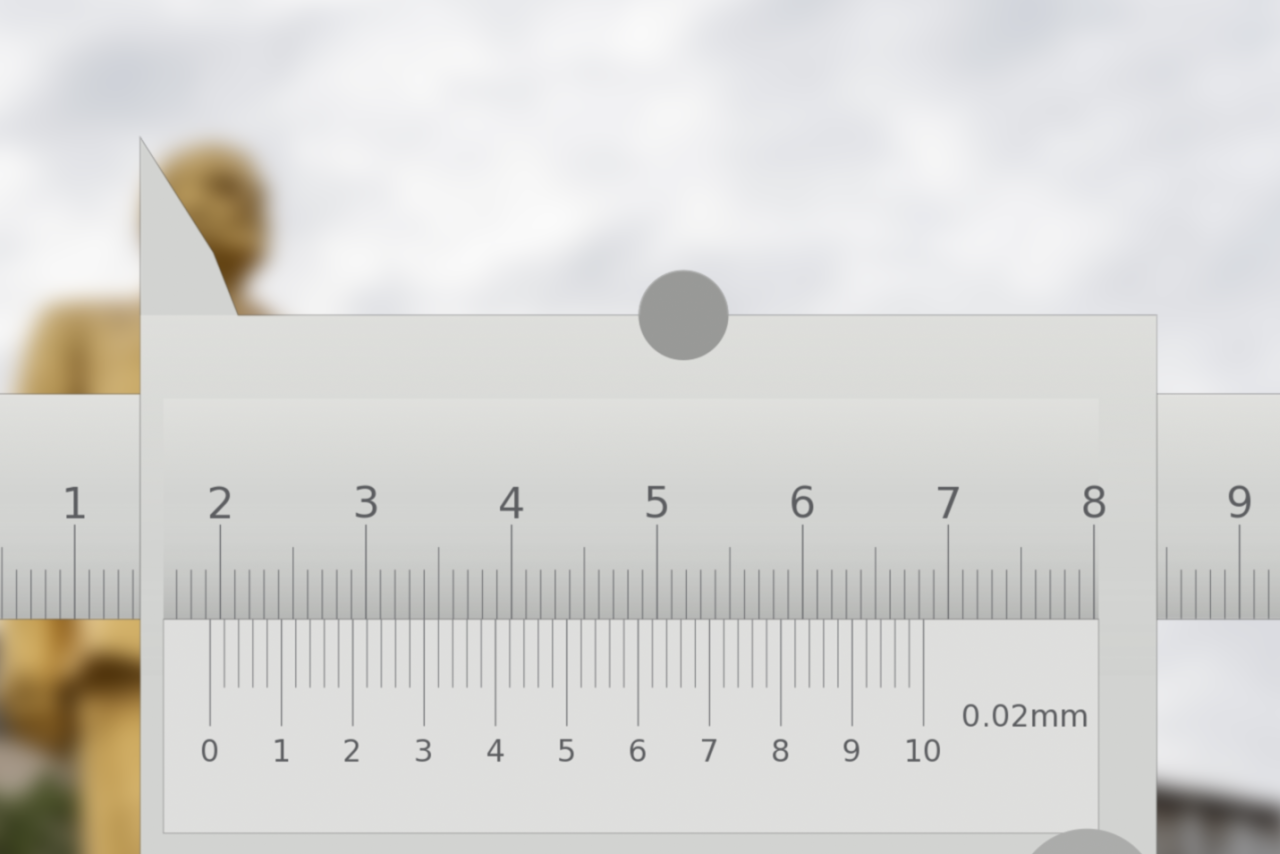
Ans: mm 19.3
